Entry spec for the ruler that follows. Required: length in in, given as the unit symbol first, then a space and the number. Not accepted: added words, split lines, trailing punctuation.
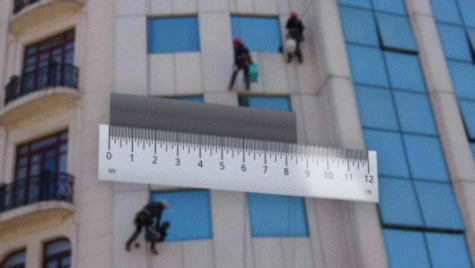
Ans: in 8.5
